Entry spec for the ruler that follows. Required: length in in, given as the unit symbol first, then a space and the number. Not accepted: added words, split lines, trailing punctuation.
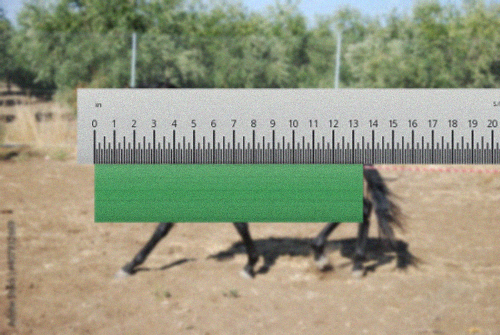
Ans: in 13.5
